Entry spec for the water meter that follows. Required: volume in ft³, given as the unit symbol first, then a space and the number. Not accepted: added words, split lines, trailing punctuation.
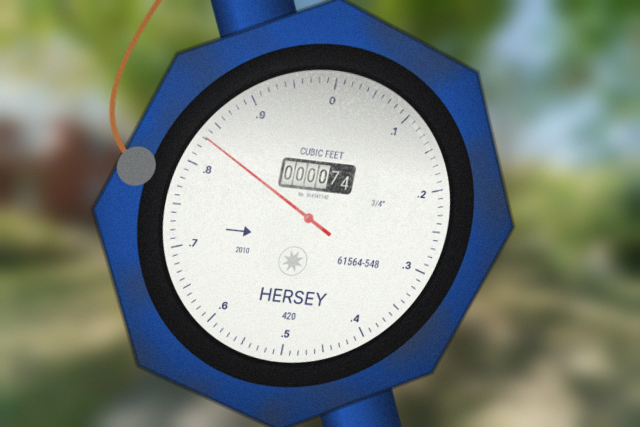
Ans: ft³ 73.83
